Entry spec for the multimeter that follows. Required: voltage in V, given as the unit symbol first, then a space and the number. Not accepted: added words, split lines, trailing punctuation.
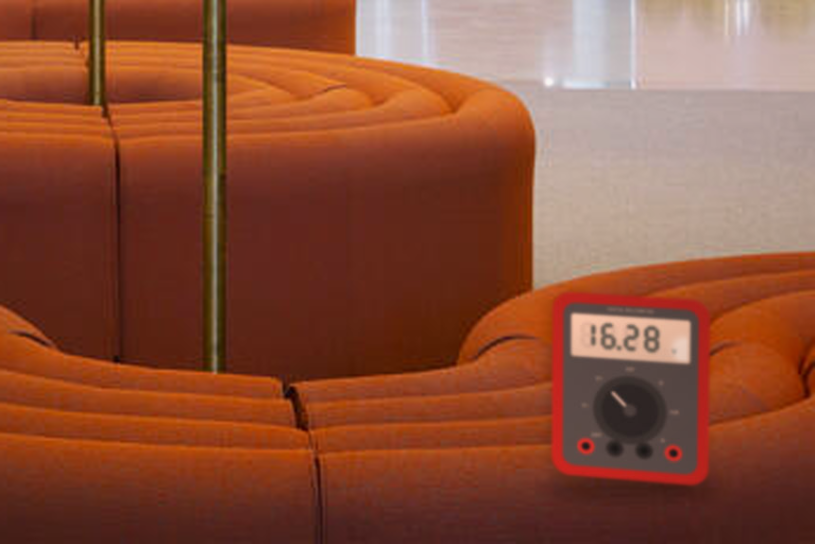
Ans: V 16.28
